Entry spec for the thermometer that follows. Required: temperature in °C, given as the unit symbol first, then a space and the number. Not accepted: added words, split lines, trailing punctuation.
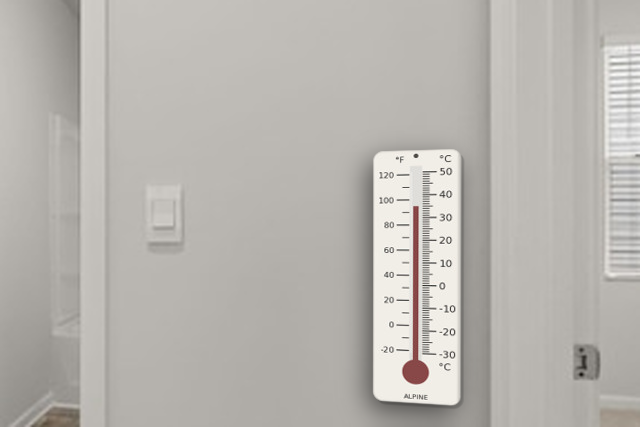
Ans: °C 35
